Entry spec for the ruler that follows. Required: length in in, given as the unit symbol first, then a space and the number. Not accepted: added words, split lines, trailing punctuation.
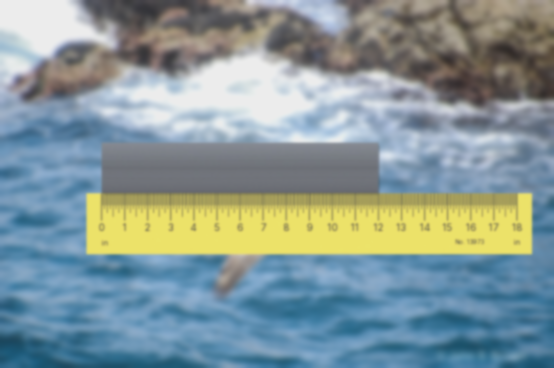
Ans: in 12
